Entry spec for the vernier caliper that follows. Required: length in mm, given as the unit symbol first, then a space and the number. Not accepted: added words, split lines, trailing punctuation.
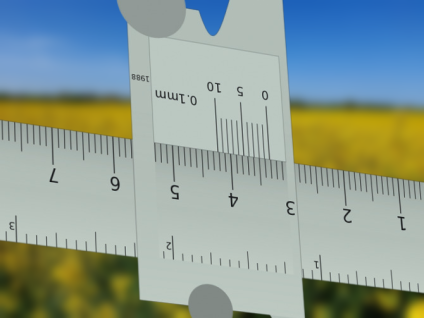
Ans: mm 33.2
